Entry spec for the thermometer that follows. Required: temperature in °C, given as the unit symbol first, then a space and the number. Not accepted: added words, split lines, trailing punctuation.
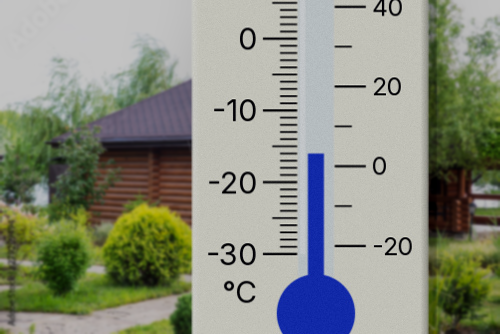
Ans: °C -16
